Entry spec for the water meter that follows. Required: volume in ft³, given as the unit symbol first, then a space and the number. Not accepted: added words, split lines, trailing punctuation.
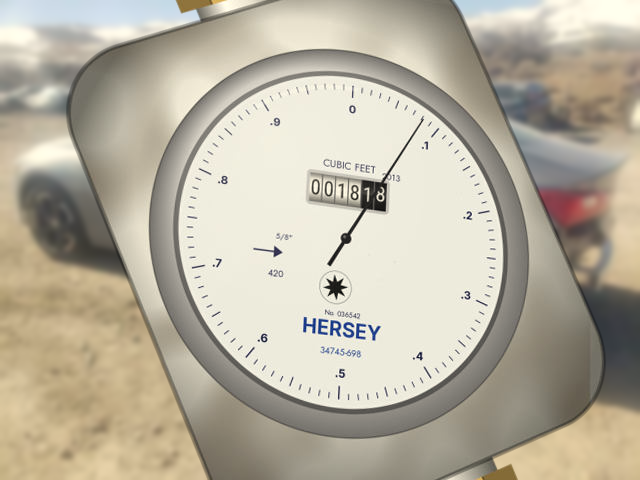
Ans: ft³ 1818.08
